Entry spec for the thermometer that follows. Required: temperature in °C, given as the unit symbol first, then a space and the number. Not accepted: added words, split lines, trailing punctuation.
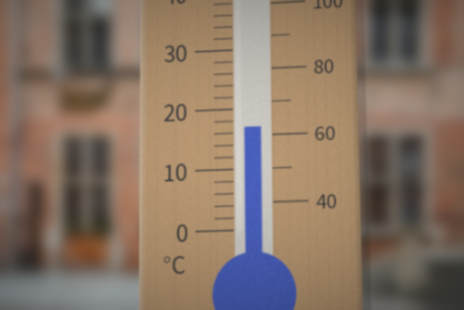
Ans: °C 17
